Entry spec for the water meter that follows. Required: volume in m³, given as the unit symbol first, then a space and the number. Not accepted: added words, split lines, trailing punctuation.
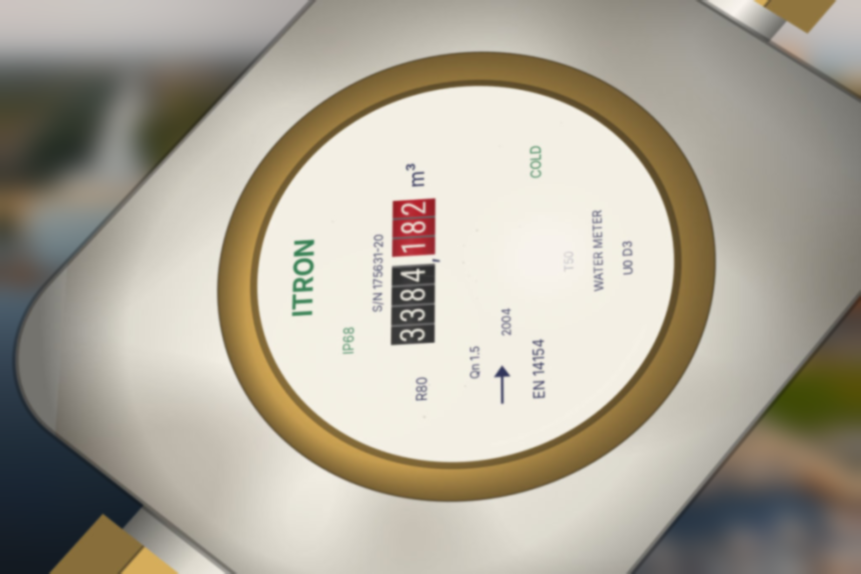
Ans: m³ 3384.182
